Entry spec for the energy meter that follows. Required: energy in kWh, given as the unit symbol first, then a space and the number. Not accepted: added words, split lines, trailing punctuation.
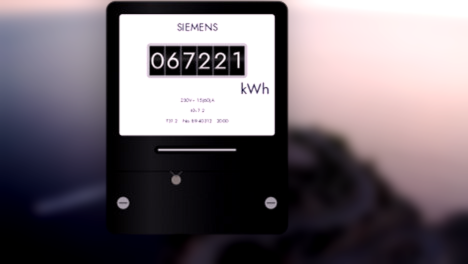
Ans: kWh 67221
